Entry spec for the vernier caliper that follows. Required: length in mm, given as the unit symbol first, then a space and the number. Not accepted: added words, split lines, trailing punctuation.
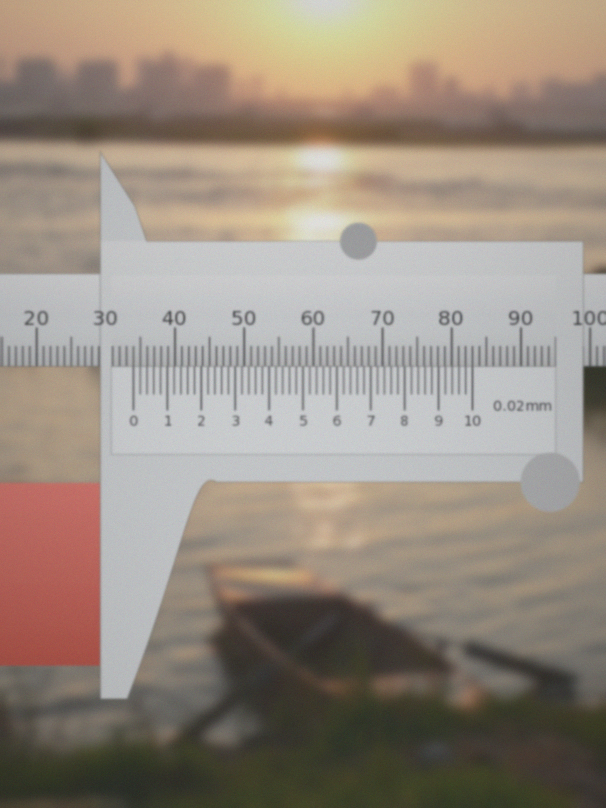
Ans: mm 34.0
